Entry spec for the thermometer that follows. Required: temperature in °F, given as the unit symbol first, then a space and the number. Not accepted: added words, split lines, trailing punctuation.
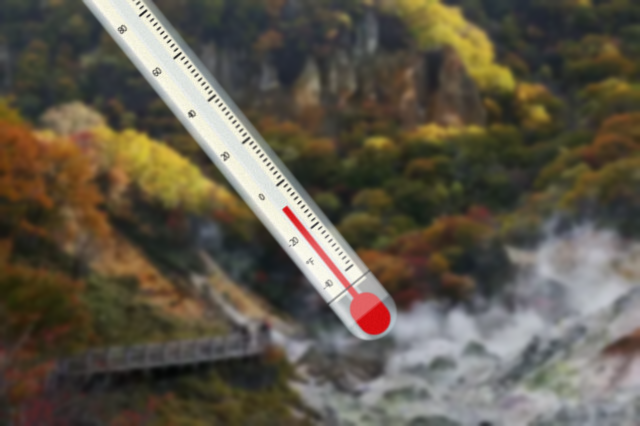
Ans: °F -8
